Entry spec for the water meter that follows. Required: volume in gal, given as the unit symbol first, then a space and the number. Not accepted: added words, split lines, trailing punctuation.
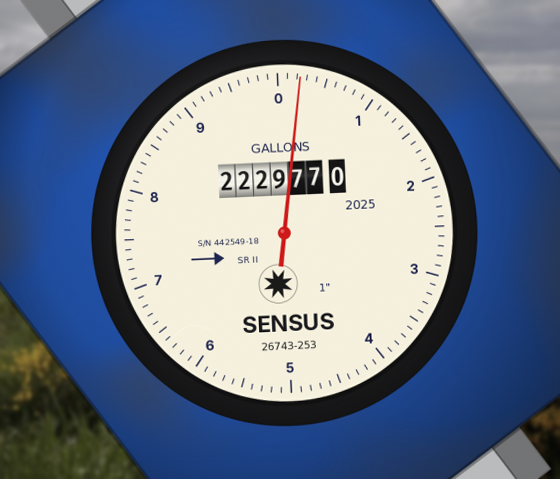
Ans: gal 2229770.2
